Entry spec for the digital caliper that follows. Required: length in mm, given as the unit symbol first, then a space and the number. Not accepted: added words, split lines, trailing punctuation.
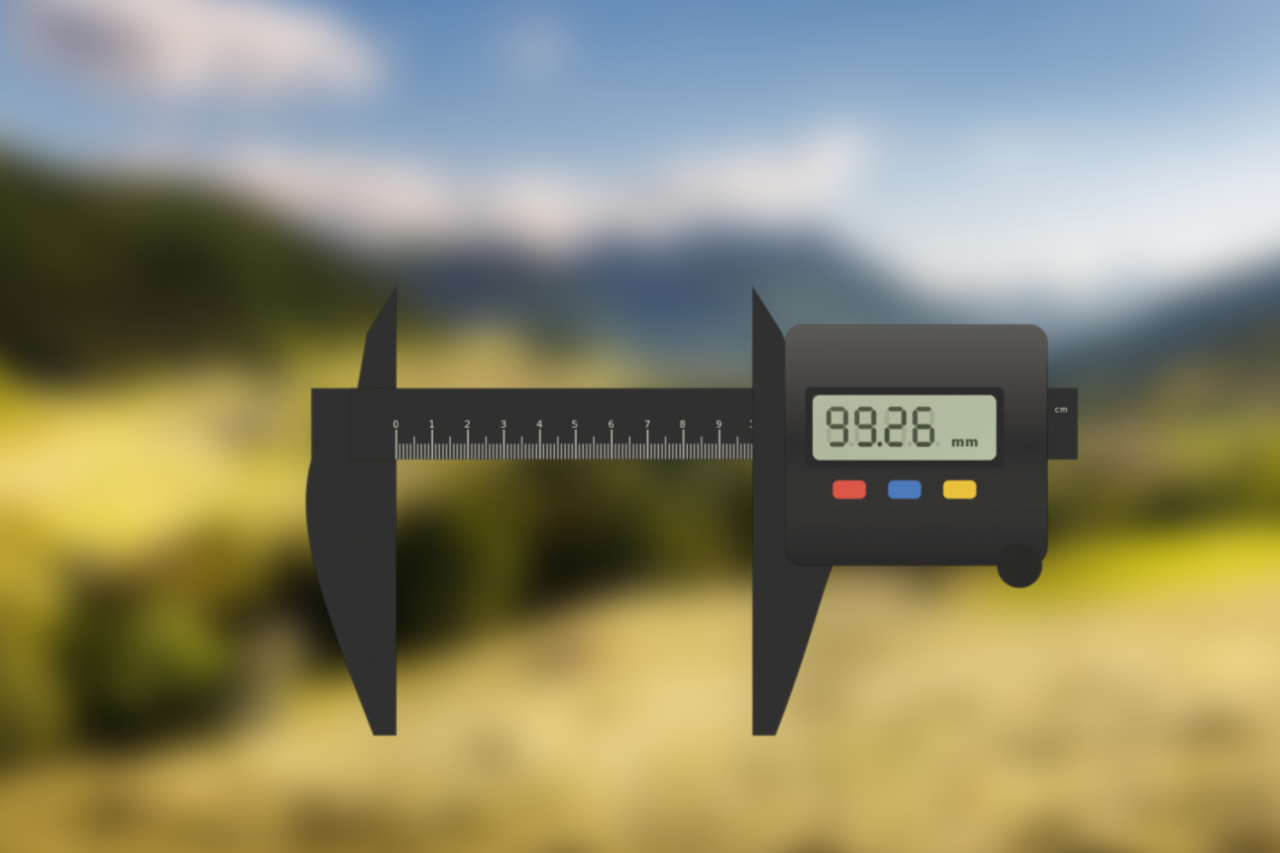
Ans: mm 99.26
